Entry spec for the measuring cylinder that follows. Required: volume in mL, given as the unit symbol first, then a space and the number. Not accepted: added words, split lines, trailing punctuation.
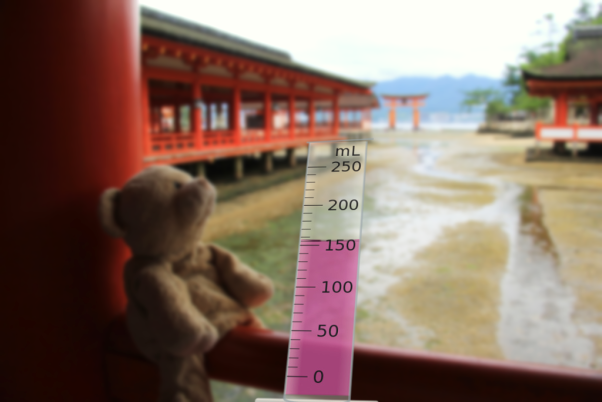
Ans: mL 155
